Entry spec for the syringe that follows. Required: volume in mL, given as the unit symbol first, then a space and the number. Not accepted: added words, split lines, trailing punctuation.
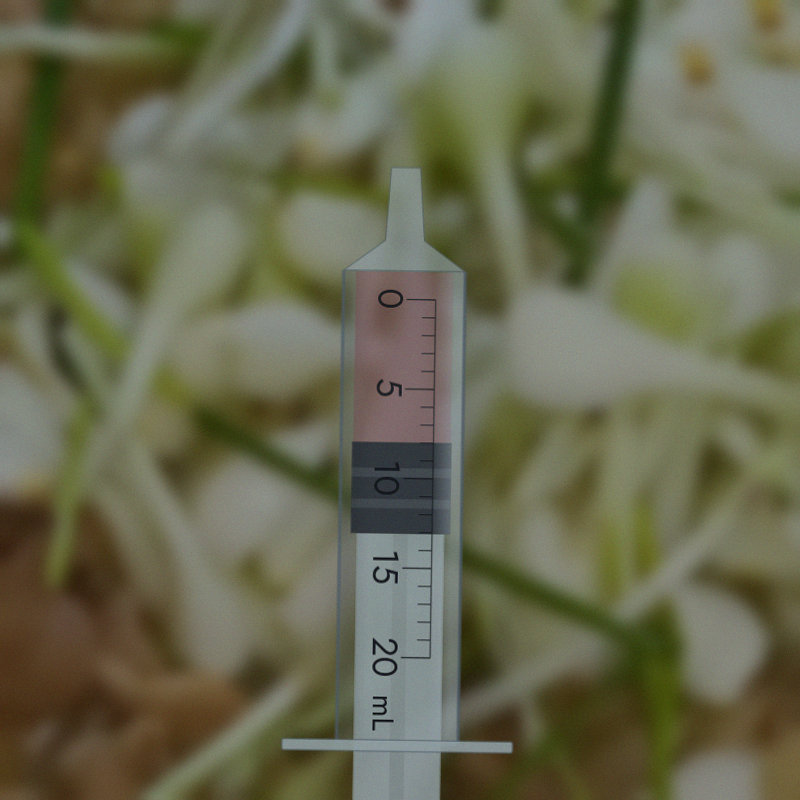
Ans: mL 8
